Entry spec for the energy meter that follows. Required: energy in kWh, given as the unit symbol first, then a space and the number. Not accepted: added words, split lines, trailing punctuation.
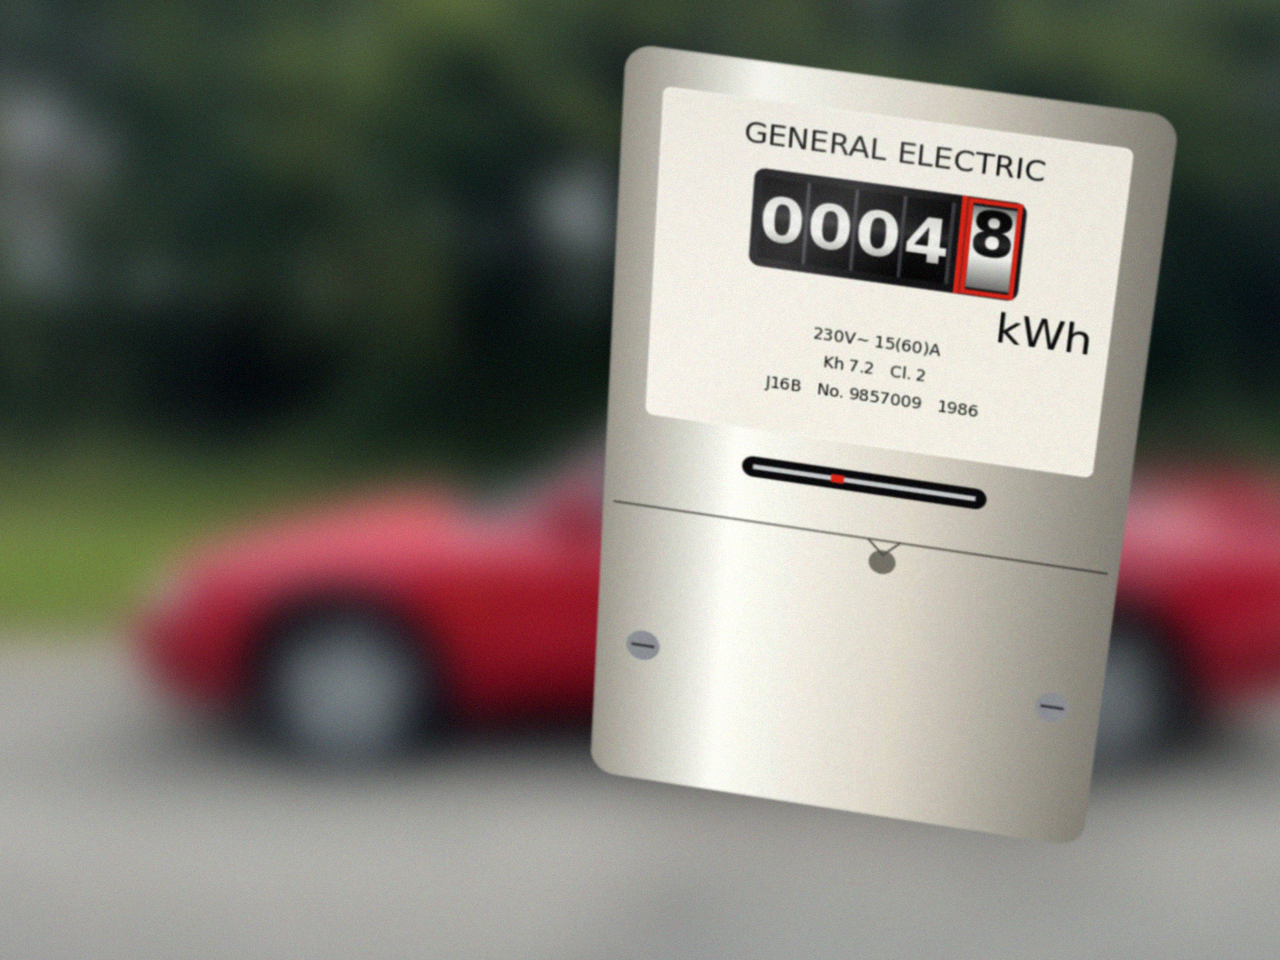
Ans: kWh 4.8
